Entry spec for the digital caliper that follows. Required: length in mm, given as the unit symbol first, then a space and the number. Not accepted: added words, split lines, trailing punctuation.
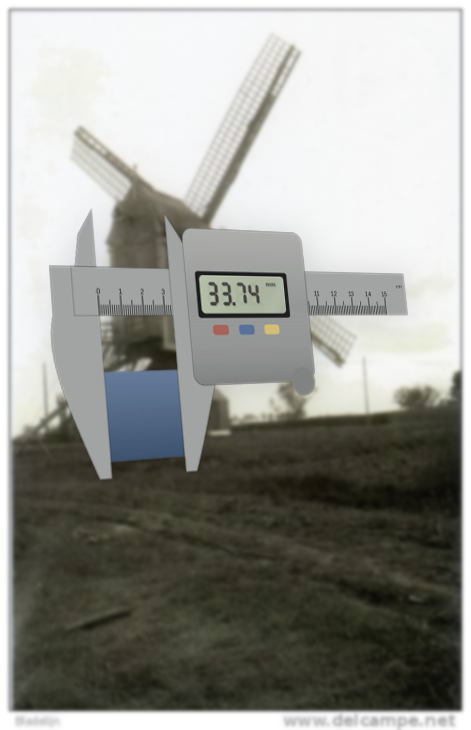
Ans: mm 33.74
